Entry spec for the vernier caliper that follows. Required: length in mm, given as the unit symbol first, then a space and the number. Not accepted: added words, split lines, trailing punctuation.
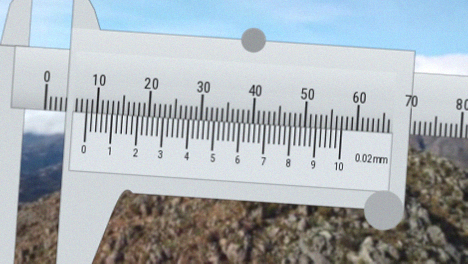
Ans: mm 8.0
